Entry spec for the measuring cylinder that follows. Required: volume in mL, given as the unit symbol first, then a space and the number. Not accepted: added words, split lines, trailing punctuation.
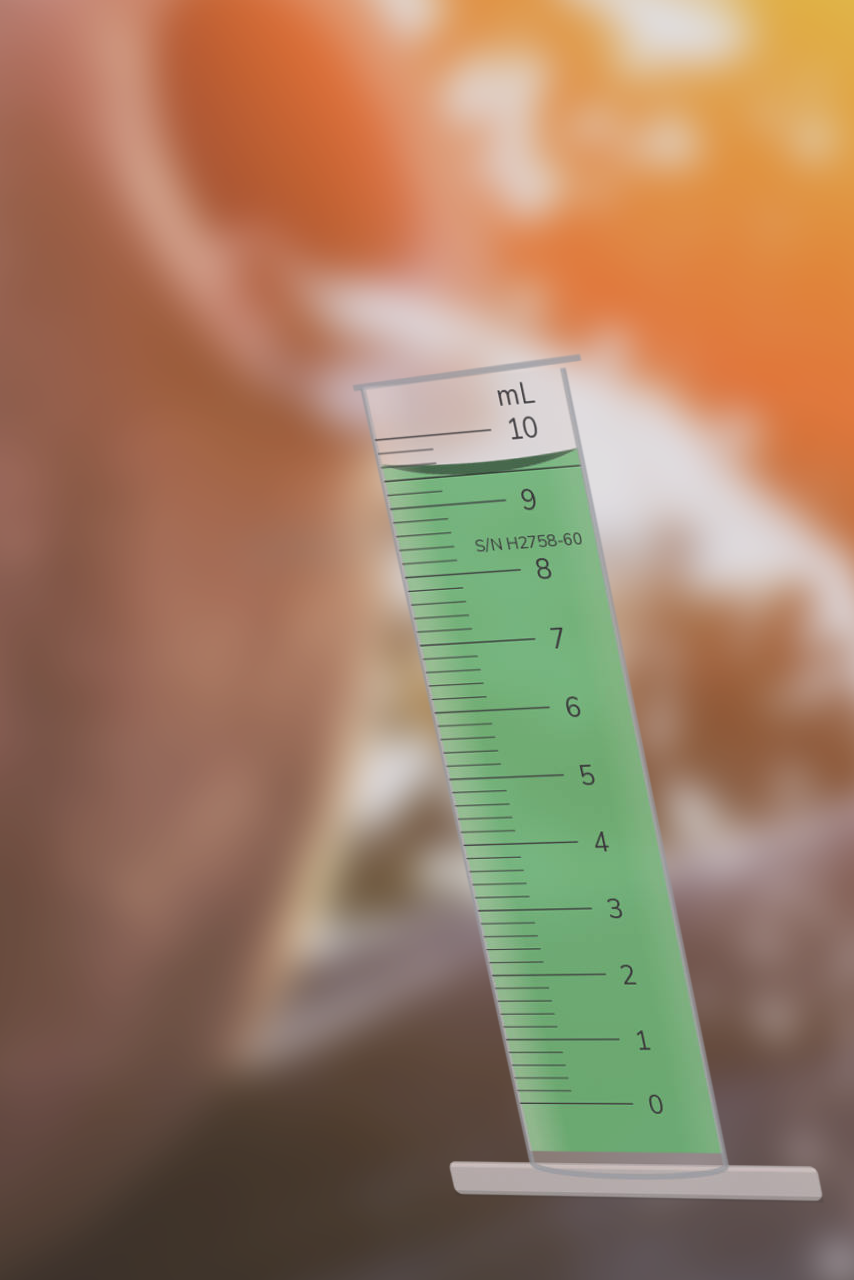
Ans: mL 9.4
